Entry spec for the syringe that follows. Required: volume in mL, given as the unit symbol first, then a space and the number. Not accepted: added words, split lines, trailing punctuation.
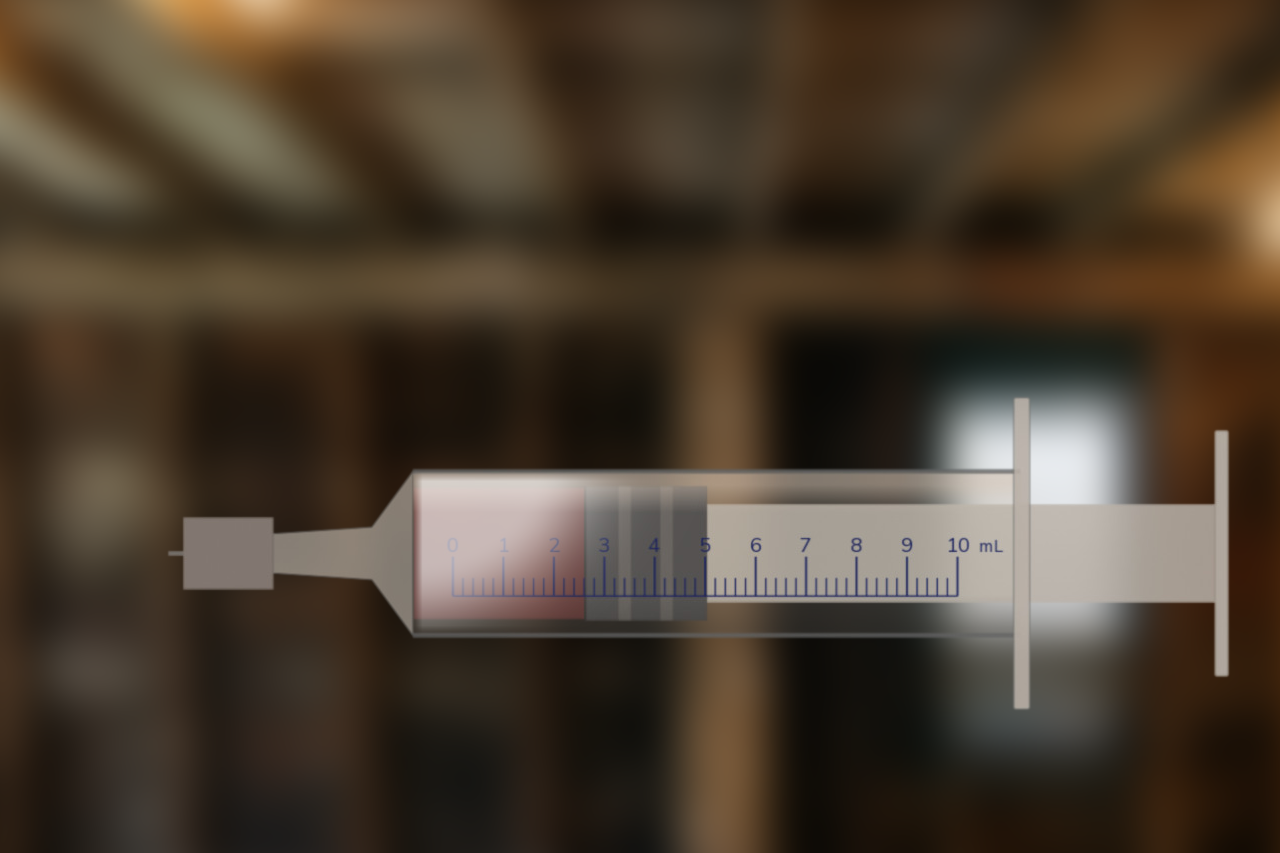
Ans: mL 2.6
